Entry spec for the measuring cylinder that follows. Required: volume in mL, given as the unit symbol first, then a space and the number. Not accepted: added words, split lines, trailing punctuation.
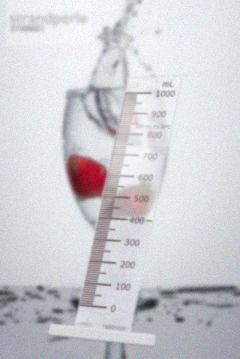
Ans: mL 400
